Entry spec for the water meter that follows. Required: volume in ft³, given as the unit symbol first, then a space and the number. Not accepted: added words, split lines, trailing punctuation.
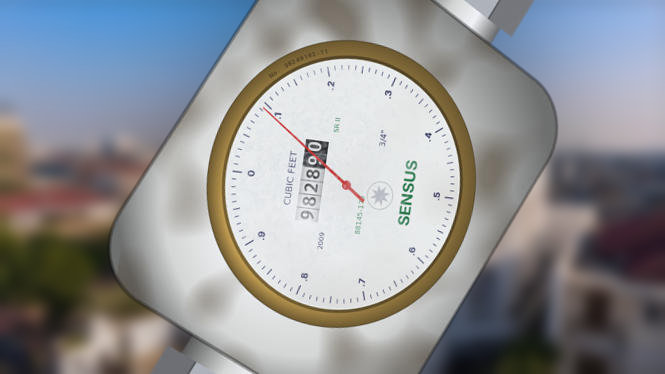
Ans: ft³ 982890.09
